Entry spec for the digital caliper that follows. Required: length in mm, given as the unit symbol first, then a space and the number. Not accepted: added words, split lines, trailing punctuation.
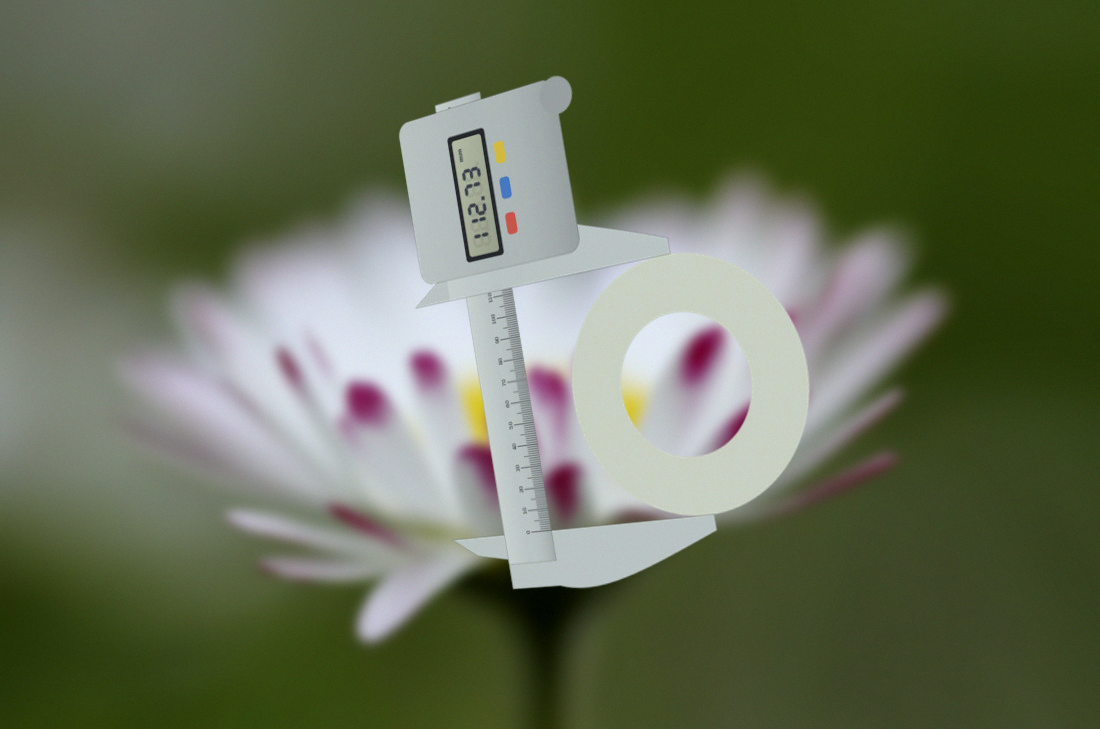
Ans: mm 112.73
